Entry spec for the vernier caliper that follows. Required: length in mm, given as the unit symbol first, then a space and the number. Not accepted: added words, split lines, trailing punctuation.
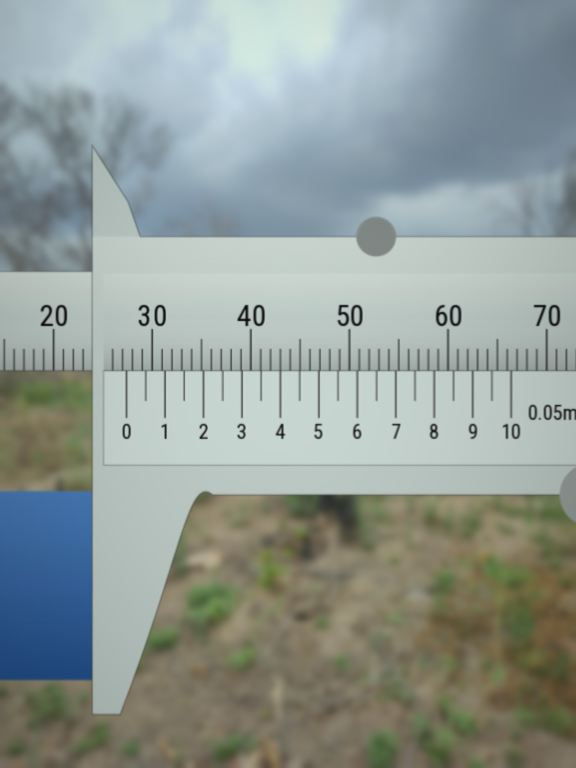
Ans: mm 27.4
